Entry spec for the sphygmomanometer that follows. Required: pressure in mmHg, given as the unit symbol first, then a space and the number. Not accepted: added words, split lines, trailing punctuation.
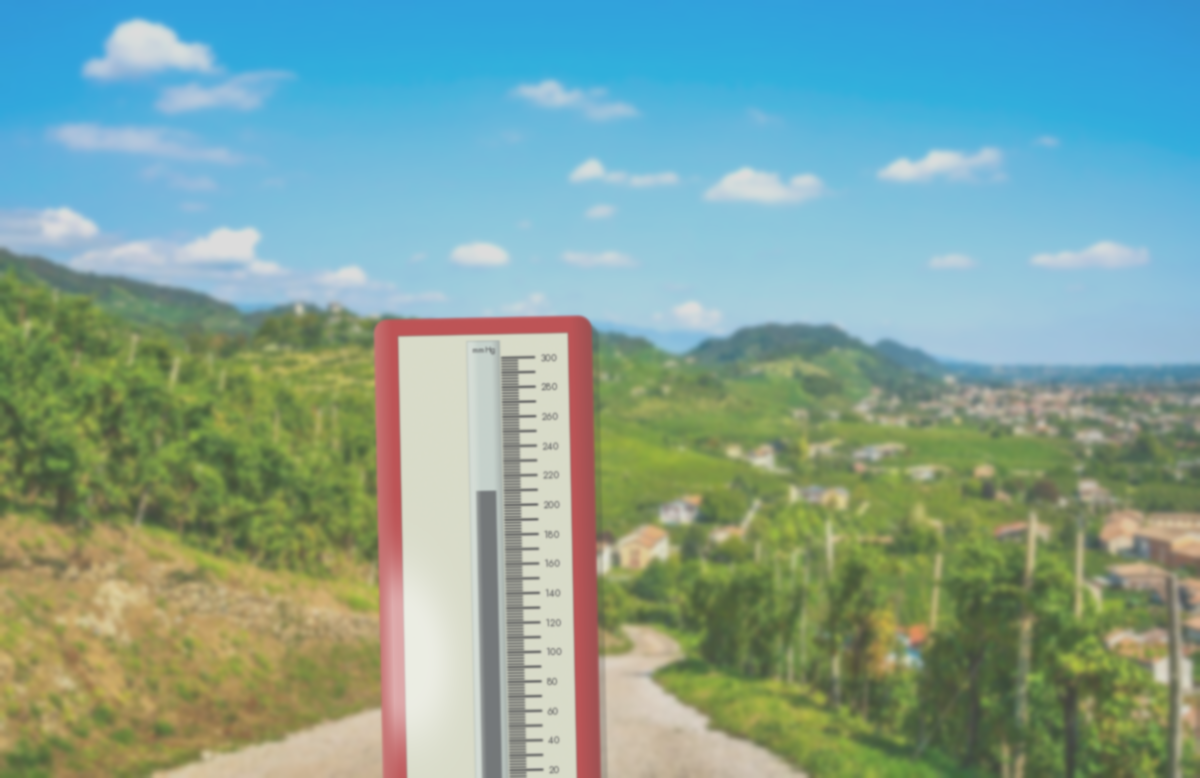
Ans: mmHg 210
